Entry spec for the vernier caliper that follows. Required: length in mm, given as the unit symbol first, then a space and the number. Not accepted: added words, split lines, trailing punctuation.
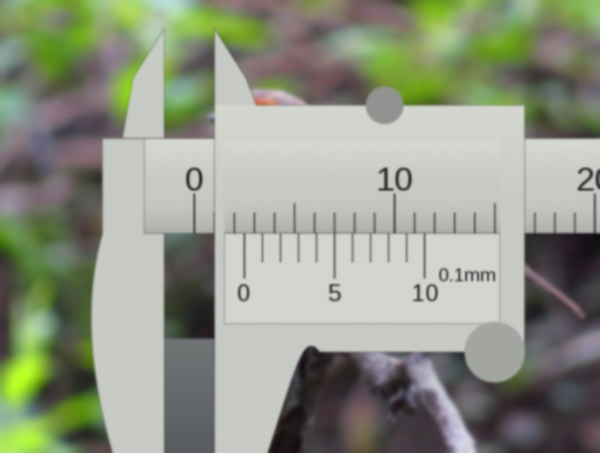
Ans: mm 2.5
